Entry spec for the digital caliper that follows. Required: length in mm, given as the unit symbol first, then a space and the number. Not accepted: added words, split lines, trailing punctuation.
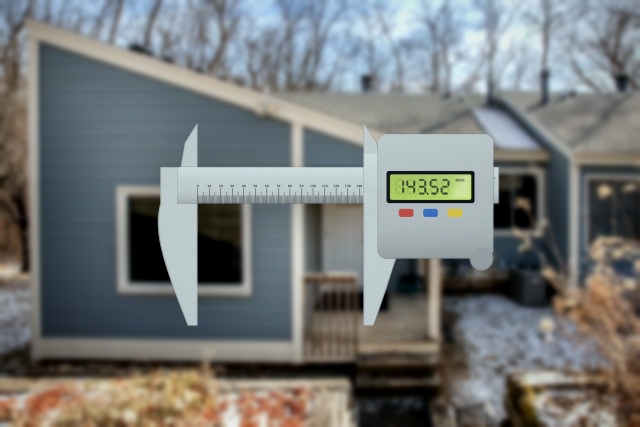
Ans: mm 143.52
